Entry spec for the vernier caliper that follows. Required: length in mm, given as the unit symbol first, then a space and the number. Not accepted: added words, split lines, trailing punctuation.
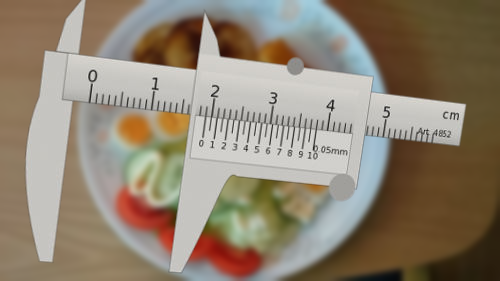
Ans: mm 19.0
